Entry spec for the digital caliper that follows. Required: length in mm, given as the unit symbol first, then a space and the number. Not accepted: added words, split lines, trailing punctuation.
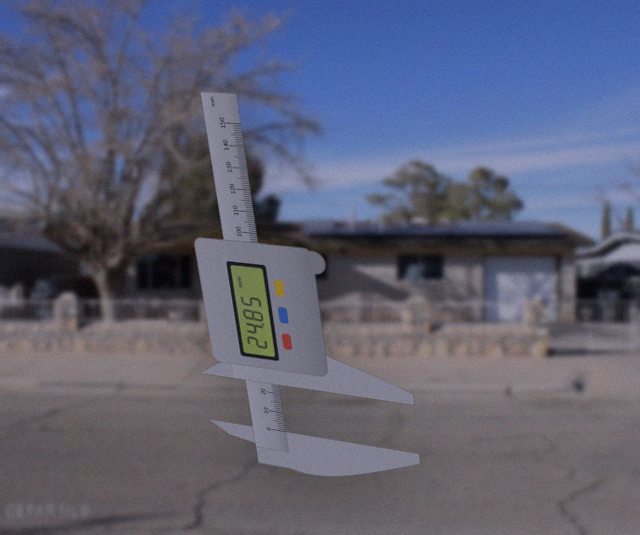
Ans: mm 24.85
